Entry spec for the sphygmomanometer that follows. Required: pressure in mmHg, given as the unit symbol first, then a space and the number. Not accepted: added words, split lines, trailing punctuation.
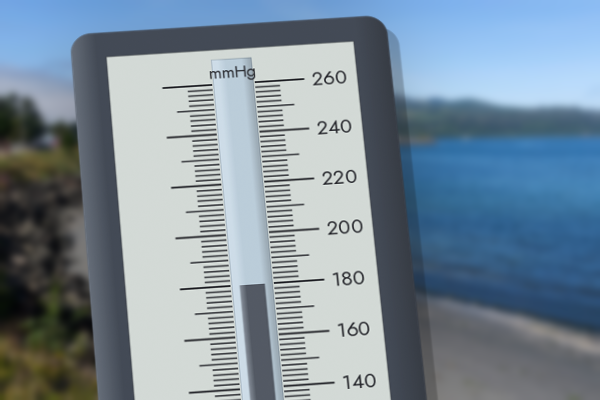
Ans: mmHg 180
